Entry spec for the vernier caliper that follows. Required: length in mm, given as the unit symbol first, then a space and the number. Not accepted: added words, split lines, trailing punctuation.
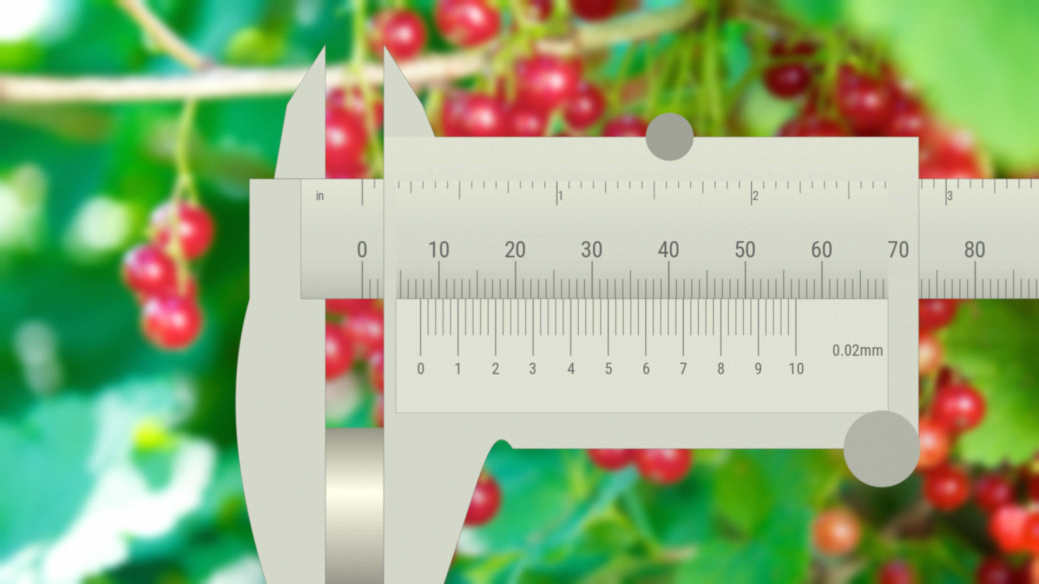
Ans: mm 7.6
